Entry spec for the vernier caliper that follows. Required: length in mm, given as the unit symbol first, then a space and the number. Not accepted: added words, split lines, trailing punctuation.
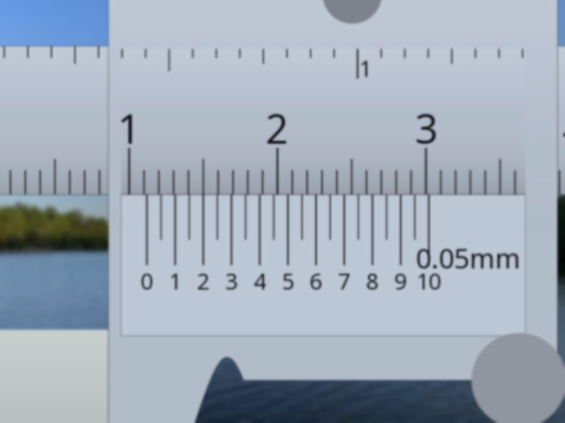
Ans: mm 11.2
